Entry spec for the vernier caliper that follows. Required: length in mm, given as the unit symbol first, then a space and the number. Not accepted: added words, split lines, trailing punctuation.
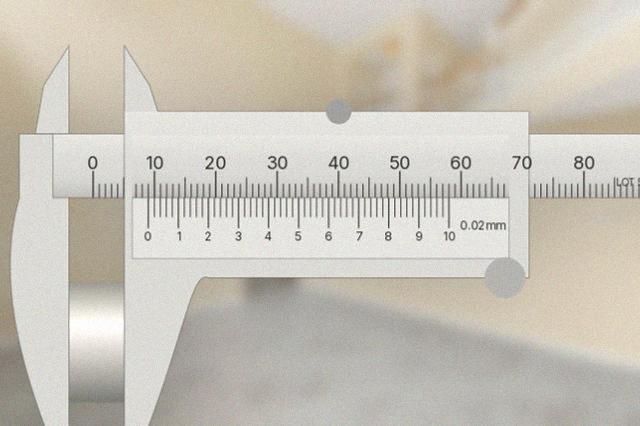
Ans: mm 9.0
